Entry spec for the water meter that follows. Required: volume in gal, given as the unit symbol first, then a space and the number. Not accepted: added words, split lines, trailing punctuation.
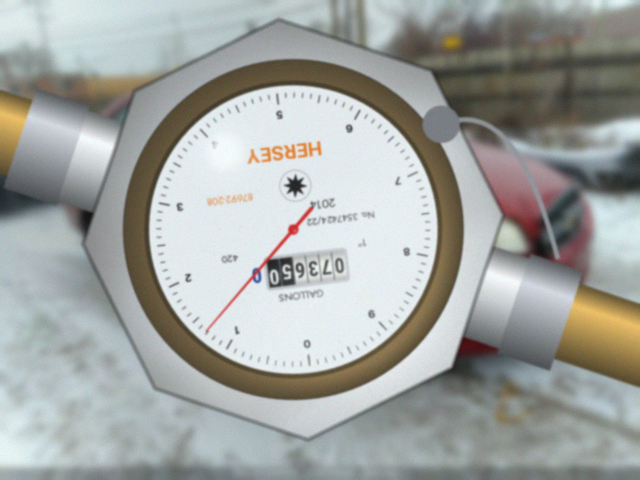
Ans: gal 736501.3
